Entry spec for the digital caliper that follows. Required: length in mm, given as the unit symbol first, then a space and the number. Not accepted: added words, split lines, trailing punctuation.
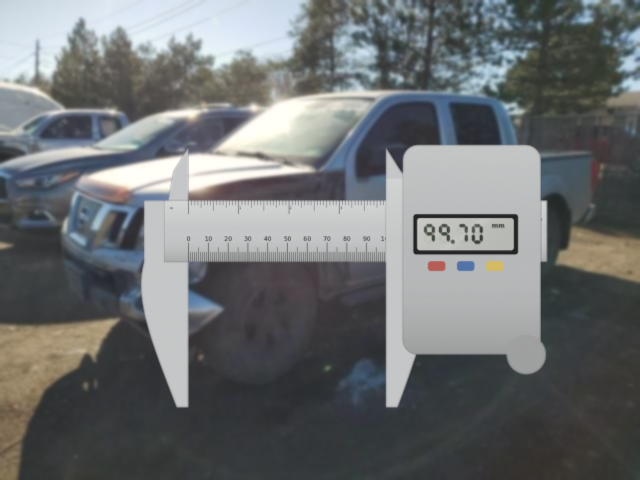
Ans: mm 99.70
